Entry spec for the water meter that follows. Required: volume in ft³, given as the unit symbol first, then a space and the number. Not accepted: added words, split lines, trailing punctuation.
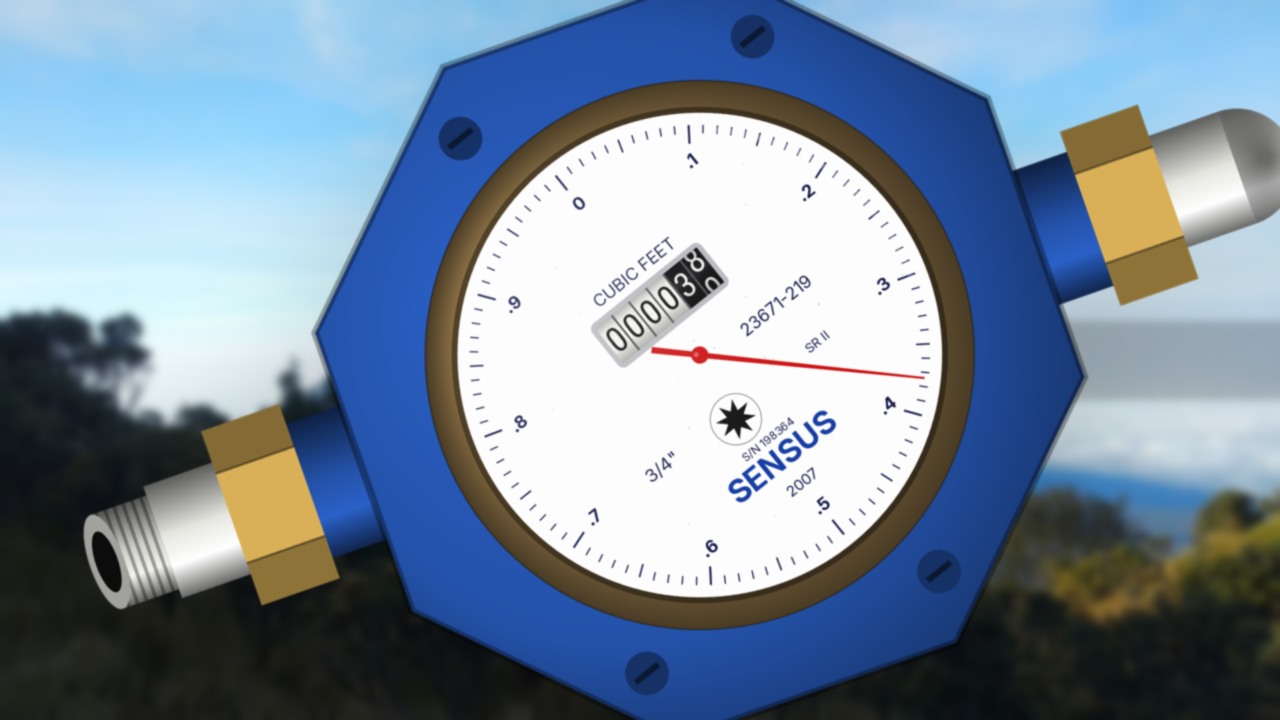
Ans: ft³ 38.37
